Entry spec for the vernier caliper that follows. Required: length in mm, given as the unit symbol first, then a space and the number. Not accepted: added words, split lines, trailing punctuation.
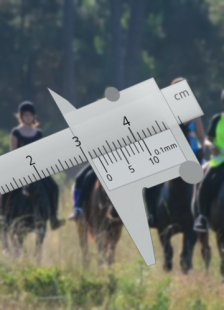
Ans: mm 32.2
